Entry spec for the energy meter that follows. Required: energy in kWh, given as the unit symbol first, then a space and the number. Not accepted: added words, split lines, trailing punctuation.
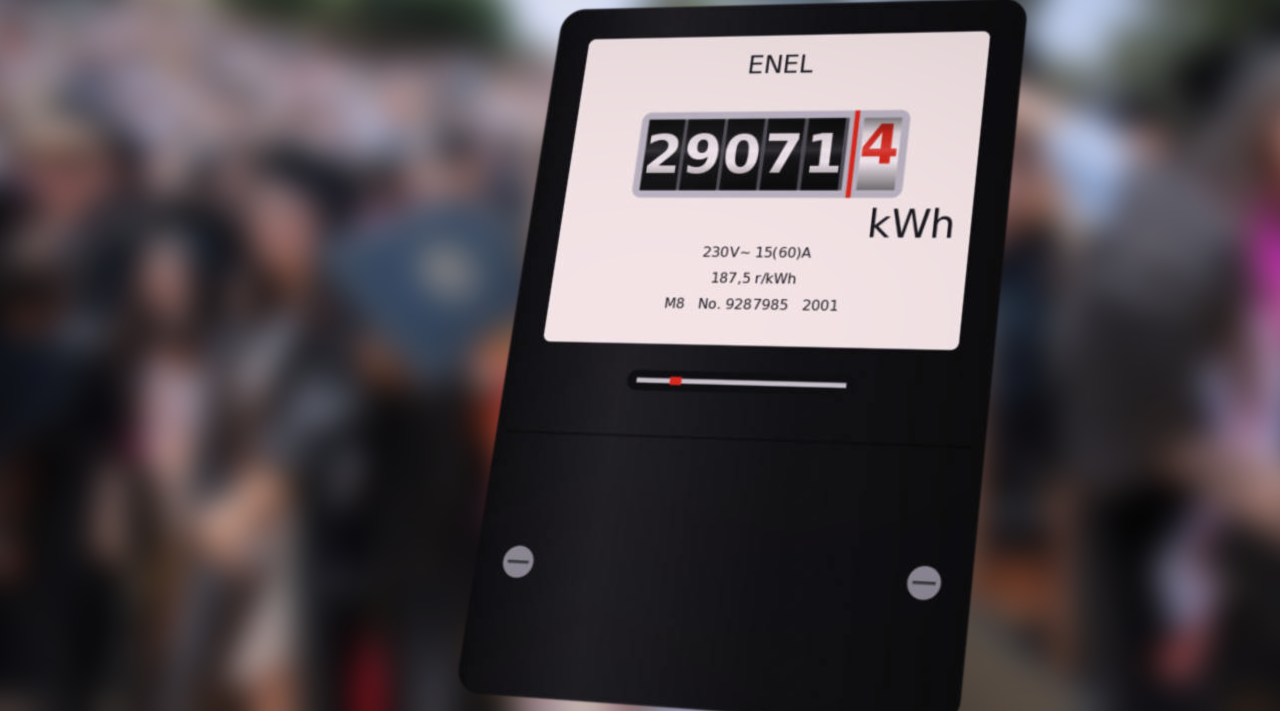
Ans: kWh 29071.4
